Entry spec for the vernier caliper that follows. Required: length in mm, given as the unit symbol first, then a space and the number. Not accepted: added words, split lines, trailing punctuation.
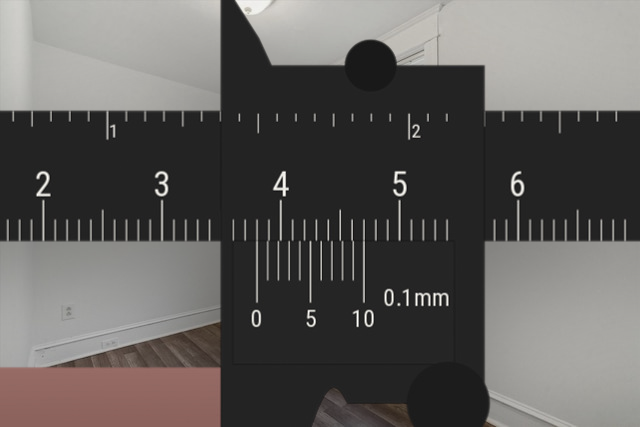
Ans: mm 38.0
